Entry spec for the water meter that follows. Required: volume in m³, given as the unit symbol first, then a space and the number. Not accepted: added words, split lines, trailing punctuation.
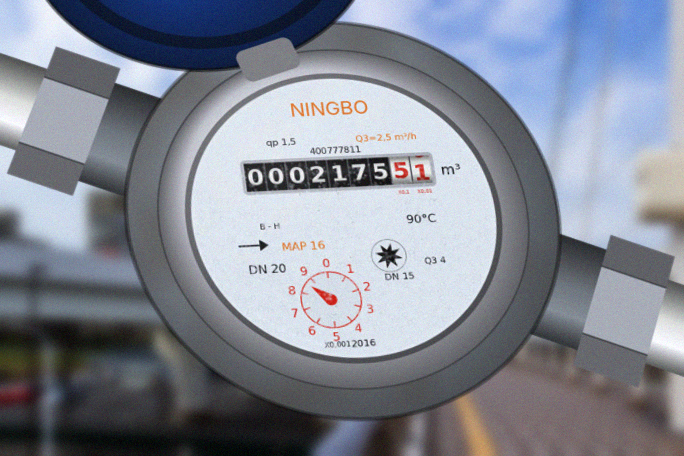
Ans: m³ 2175.508
